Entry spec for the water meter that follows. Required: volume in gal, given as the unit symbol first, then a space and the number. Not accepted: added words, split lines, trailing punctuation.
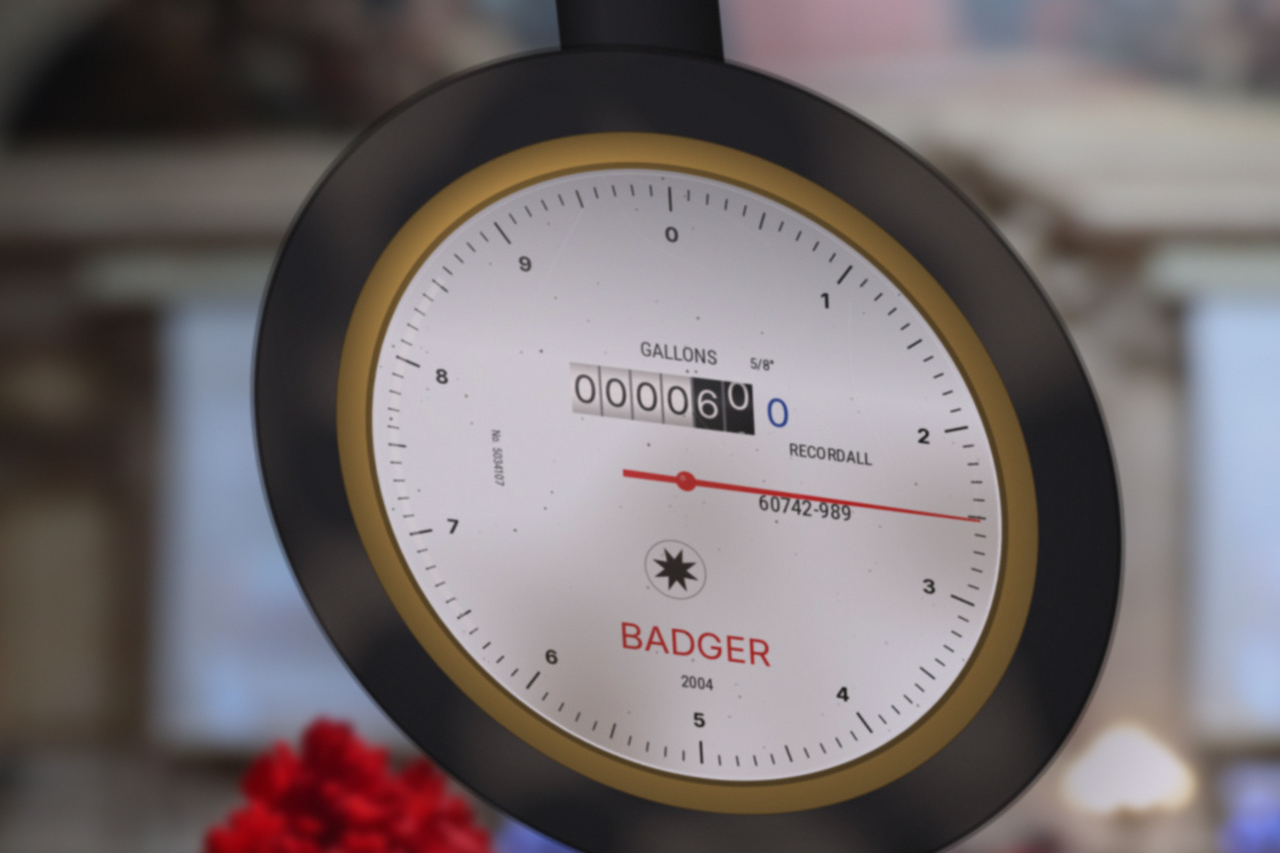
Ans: gal 602.5
